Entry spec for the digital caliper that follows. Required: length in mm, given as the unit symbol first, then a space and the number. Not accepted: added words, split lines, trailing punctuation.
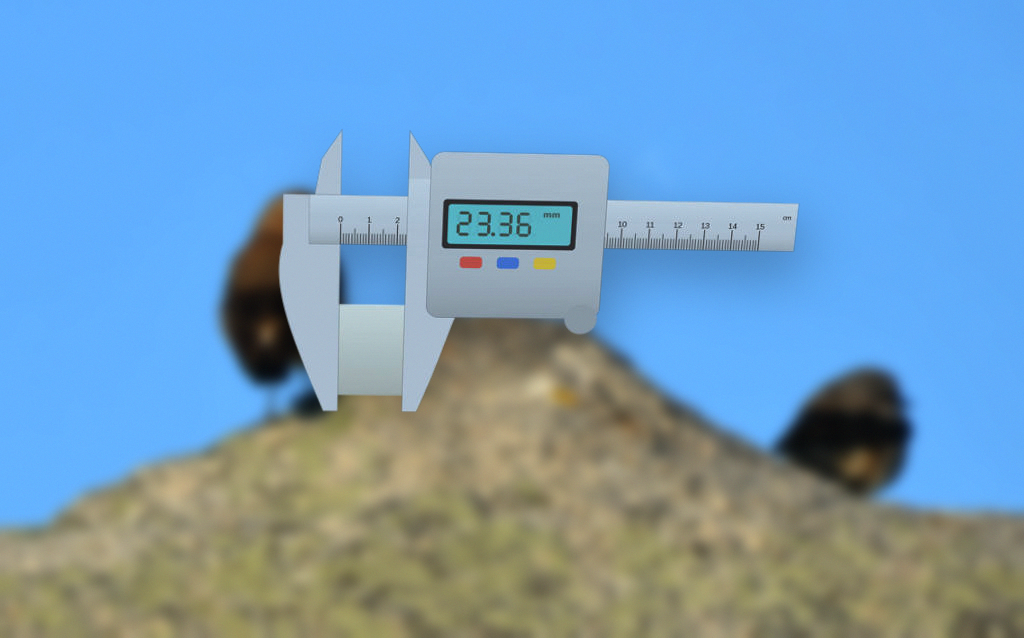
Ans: mm 23.36
